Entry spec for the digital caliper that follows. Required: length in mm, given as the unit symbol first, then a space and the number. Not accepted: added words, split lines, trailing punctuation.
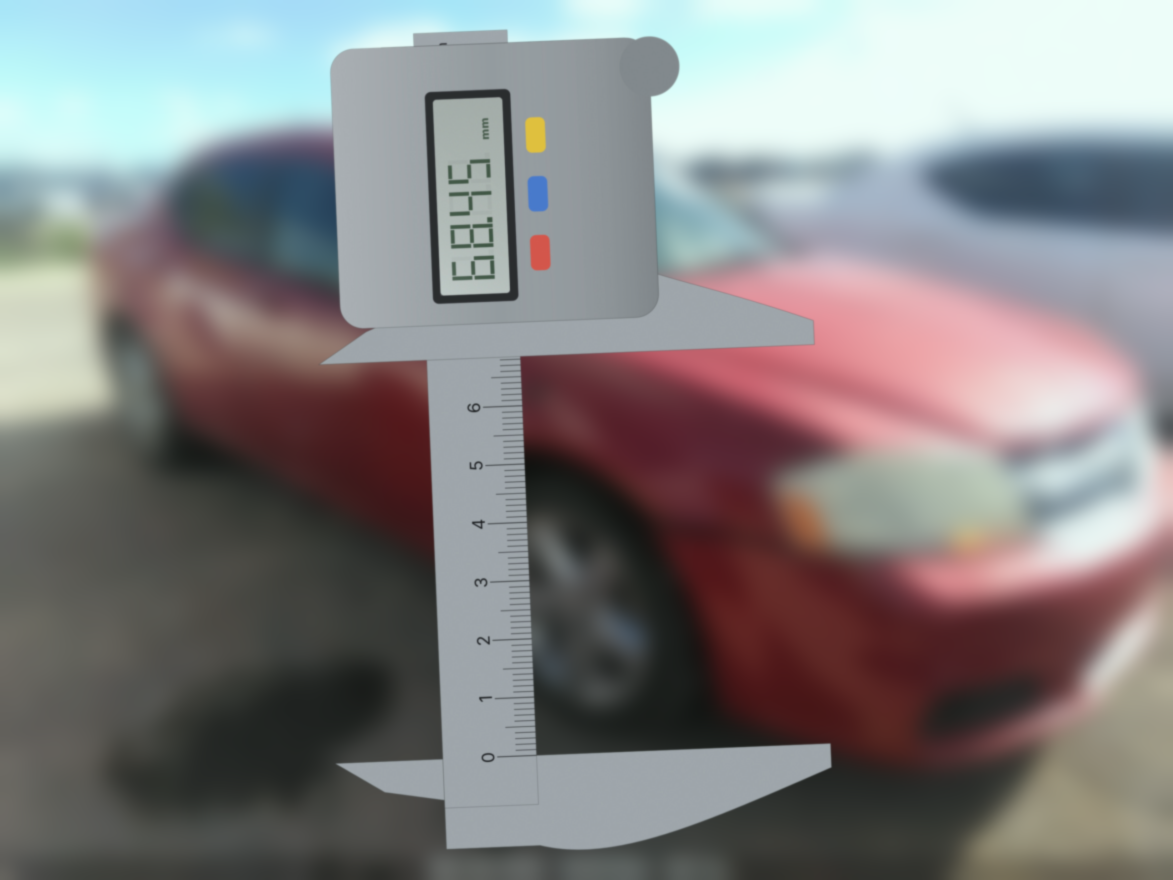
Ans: mm 68.45
